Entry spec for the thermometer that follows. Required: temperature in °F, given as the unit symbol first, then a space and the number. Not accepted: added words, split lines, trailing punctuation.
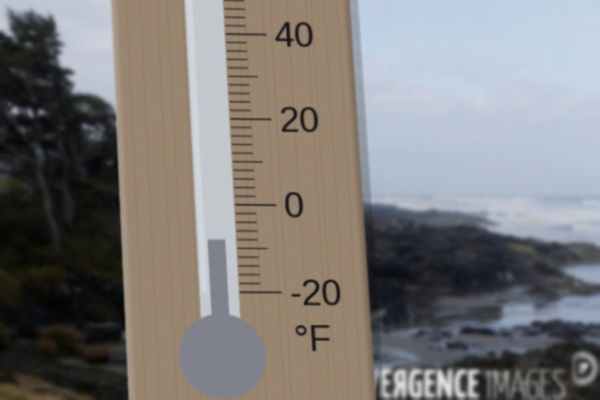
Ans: °F -8
